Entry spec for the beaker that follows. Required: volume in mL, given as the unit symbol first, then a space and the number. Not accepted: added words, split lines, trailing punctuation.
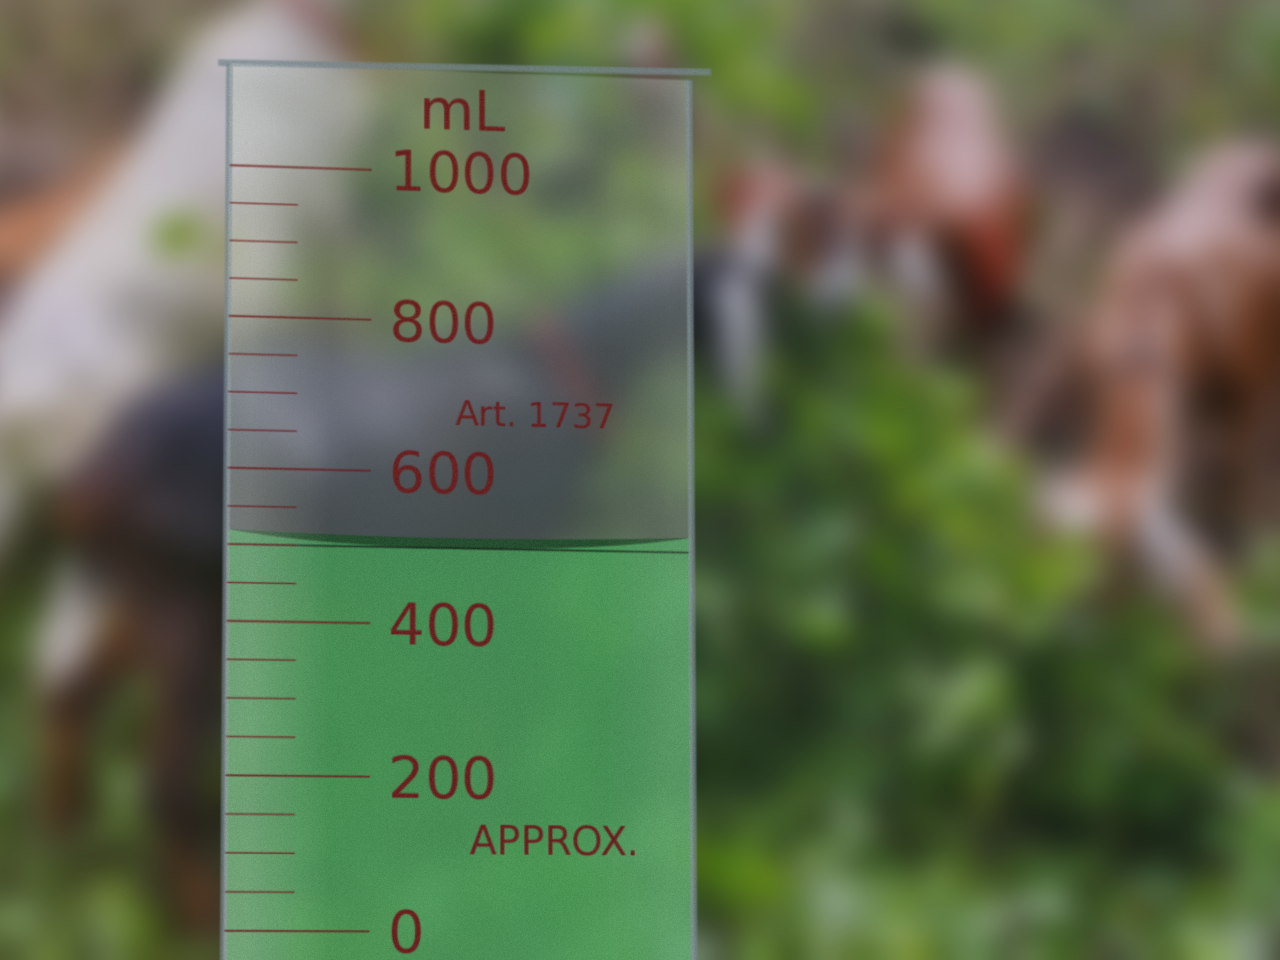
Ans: mL 500
